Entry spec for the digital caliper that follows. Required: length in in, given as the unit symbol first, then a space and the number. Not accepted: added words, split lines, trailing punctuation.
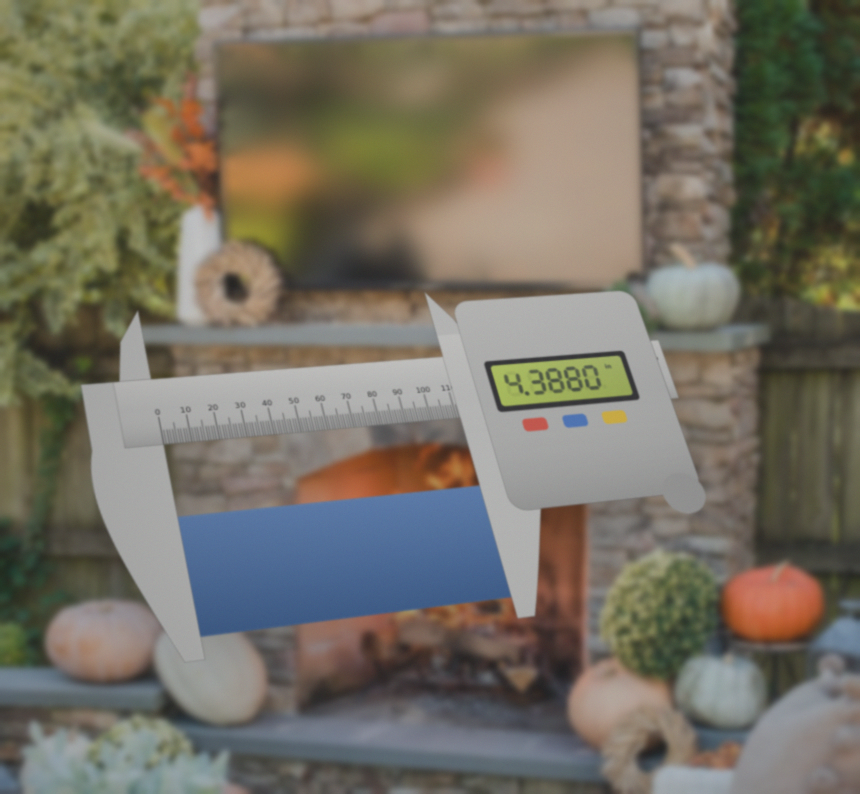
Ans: in 4.3880
